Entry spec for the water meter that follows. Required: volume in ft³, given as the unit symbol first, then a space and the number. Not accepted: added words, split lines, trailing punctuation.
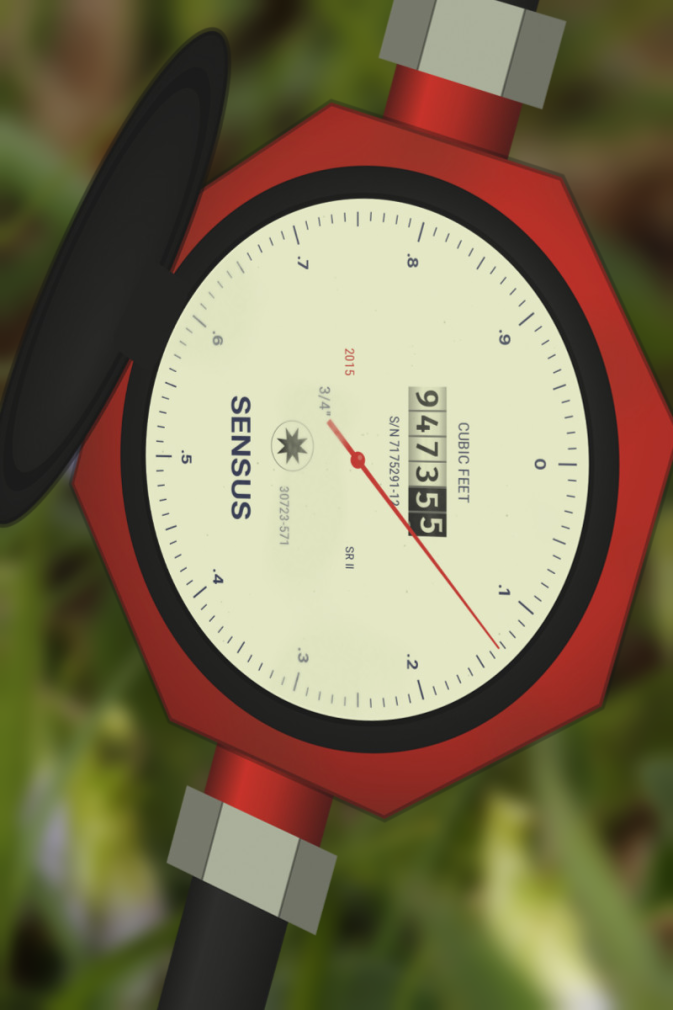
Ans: ft³ 947355.13
